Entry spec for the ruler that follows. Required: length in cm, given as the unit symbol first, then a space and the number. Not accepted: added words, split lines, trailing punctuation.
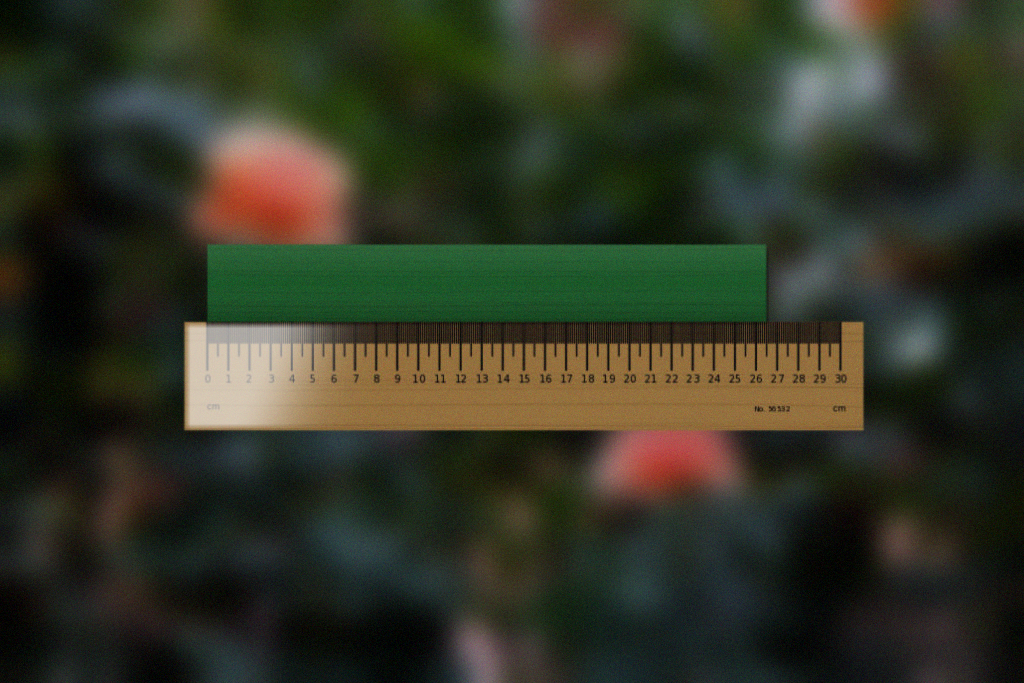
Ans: cm 26.5
